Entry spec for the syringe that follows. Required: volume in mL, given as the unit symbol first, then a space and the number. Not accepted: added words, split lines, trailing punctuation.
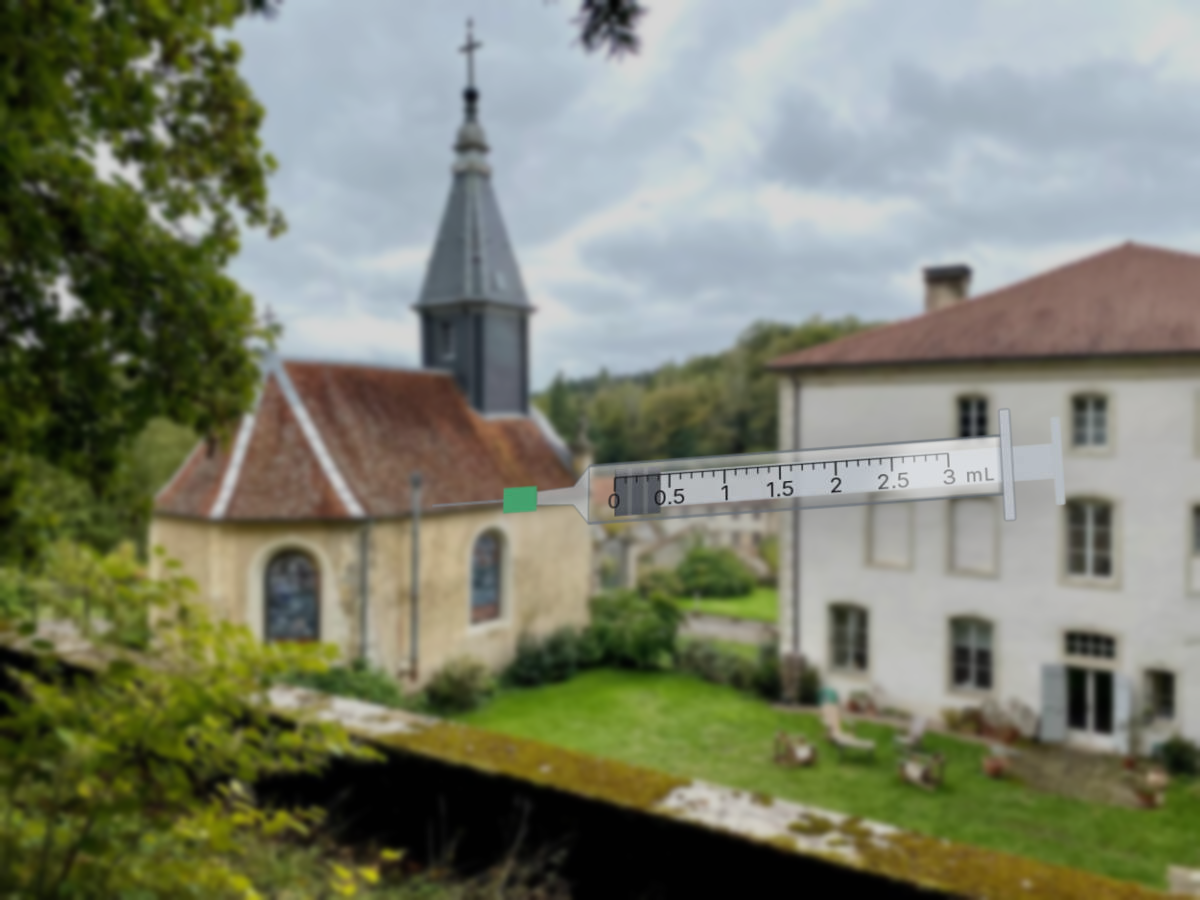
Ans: mL 0
